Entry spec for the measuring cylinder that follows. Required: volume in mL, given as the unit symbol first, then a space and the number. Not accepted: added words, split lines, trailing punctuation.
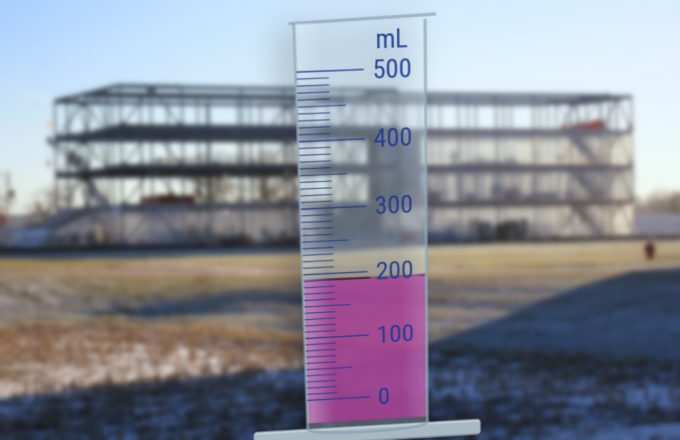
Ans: mL 190
